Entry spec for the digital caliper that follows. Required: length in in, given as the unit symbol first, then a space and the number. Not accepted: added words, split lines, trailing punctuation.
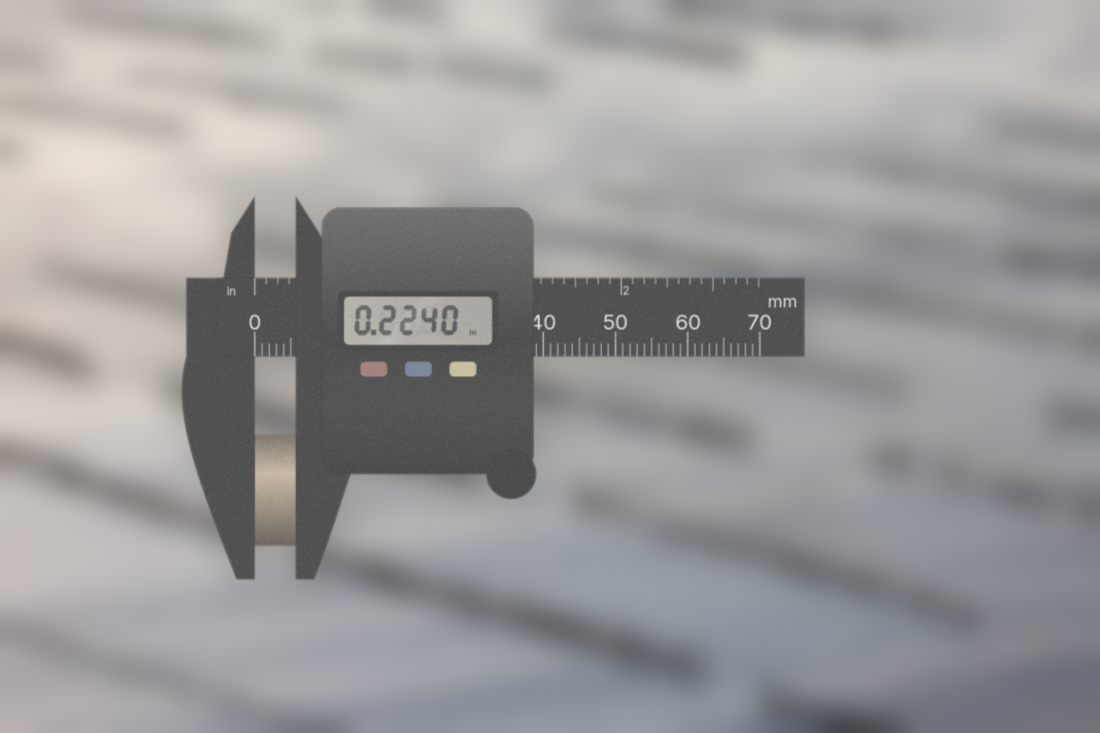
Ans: in 0.2240
